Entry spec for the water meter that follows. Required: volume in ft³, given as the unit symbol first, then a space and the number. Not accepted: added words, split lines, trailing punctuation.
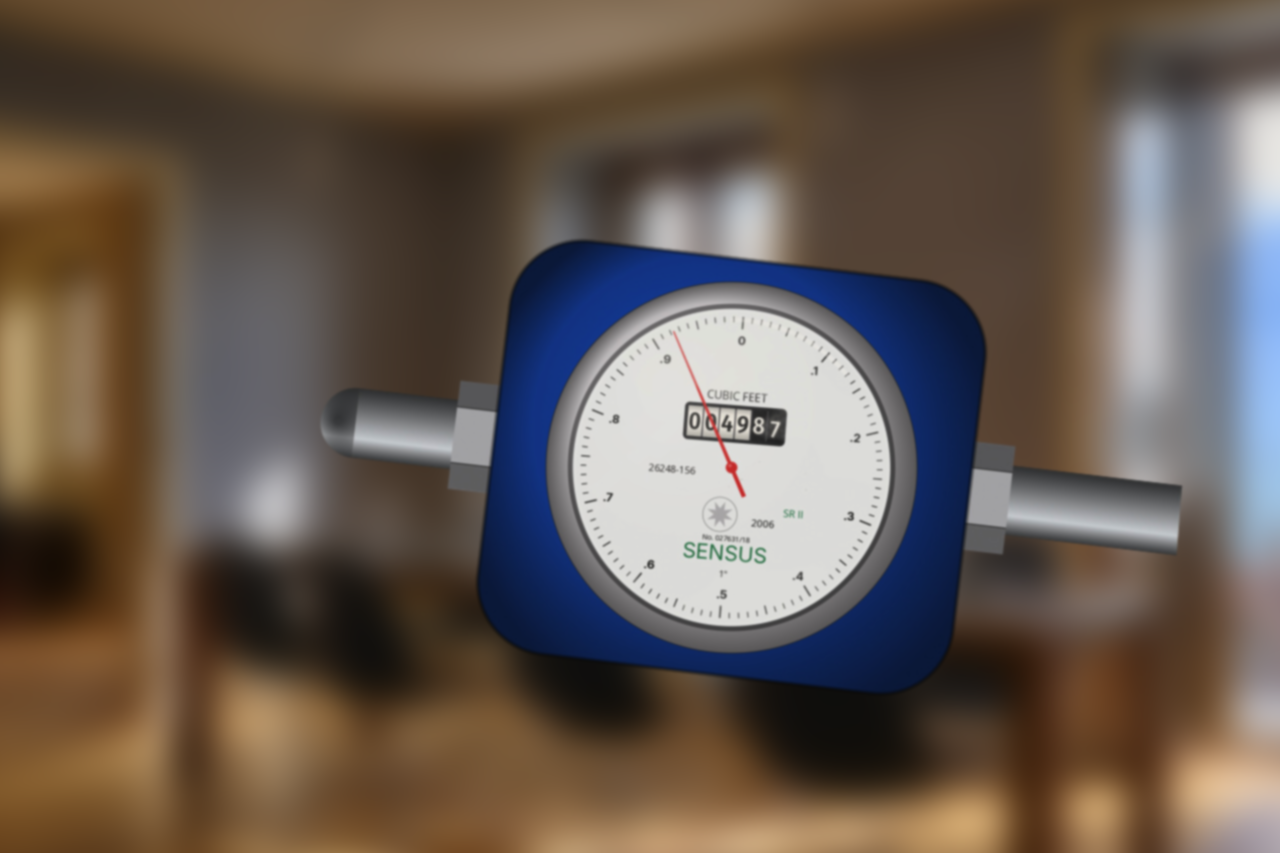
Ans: ft³ 4986.92
